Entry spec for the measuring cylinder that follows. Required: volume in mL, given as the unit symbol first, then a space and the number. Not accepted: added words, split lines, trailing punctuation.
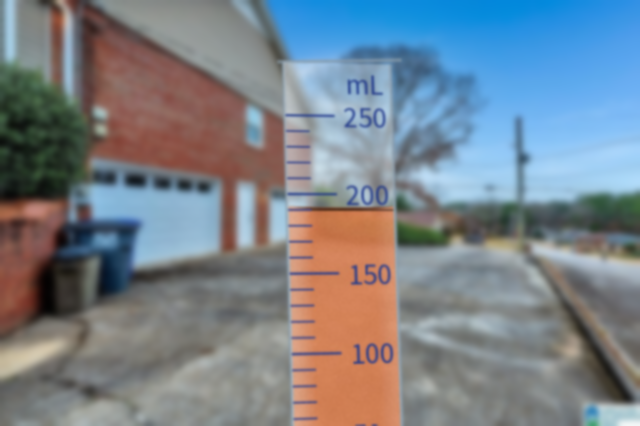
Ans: mL 190
